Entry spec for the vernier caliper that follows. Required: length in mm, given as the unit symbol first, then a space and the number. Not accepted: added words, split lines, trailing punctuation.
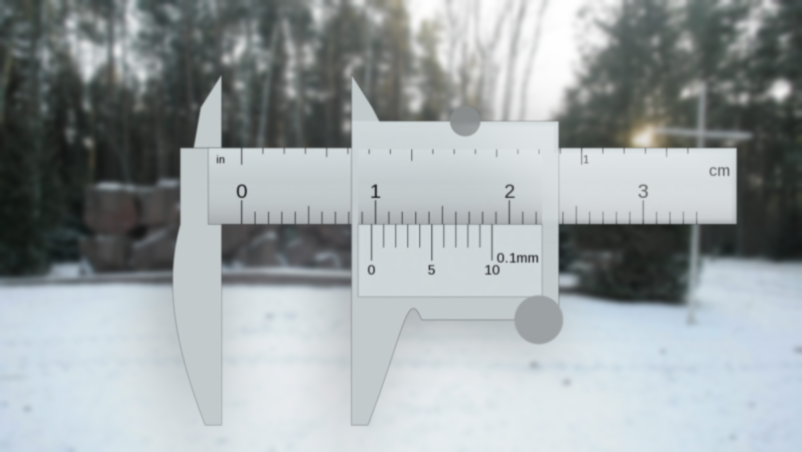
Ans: mm 9.7
